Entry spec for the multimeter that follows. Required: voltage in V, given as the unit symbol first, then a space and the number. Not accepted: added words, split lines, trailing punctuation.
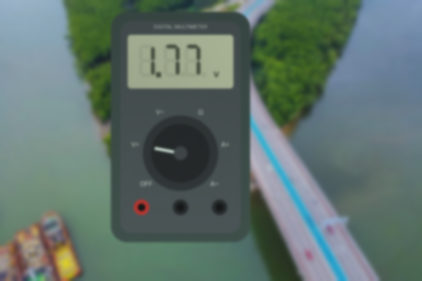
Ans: V 1.77
